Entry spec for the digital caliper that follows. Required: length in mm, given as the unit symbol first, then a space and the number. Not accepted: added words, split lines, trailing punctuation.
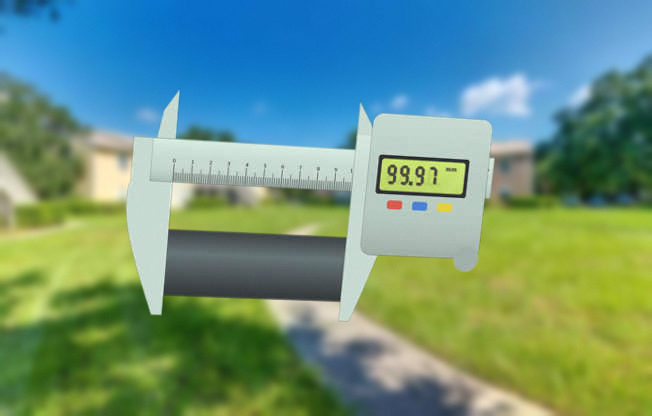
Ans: mm 99.97
